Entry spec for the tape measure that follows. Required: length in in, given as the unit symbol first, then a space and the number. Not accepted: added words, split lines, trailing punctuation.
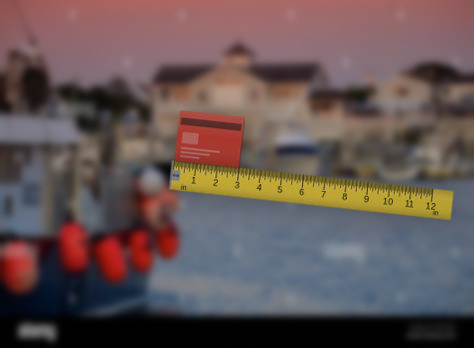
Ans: in 3
